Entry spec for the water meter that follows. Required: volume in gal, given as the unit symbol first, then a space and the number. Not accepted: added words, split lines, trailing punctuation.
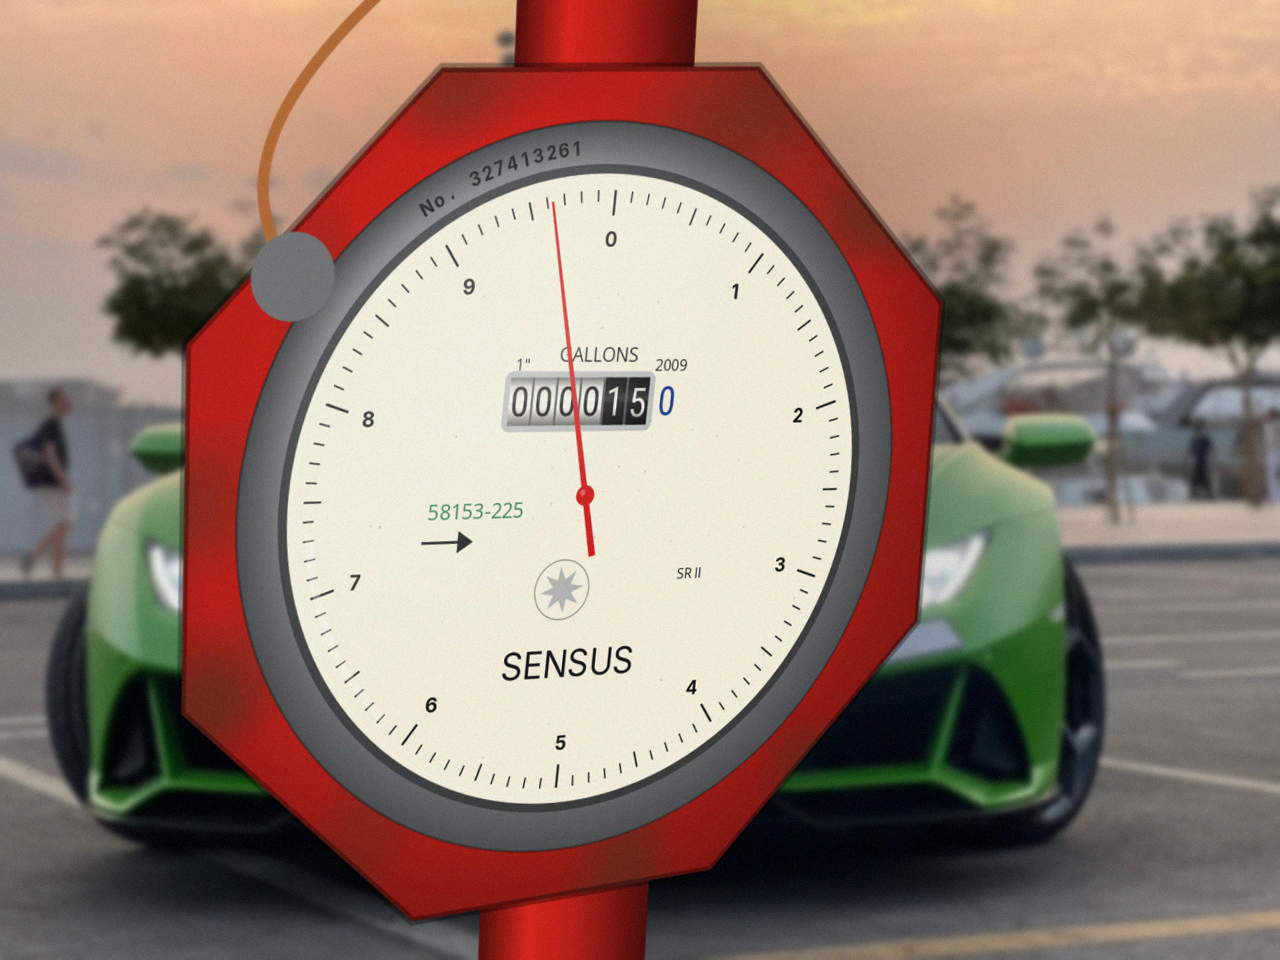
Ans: gal 149.6
